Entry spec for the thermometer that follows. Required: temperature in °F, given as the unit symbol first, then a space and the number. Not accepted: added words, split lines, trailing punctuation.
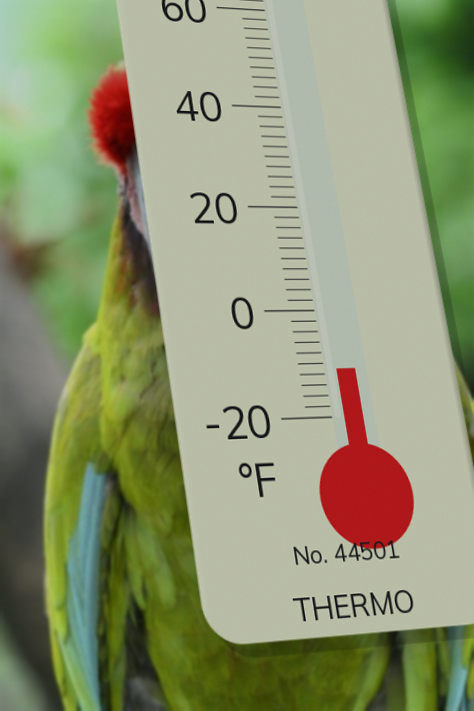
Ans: °F -11
